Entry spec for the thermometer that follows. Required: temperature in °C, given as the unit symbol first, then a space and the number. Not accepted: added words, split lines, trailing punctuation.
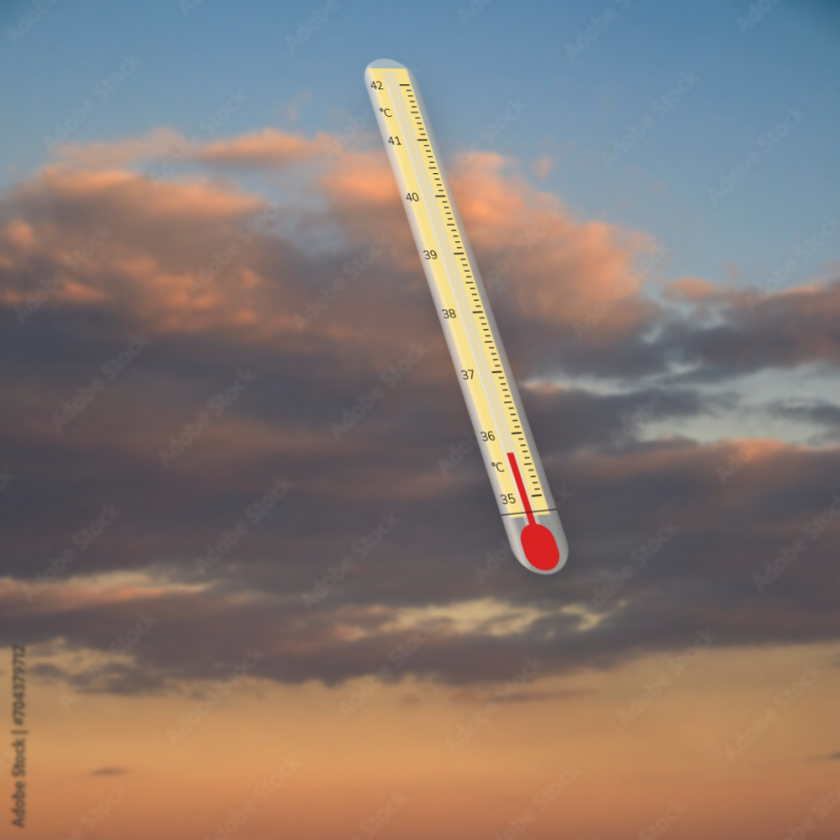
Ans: °C 35.7
